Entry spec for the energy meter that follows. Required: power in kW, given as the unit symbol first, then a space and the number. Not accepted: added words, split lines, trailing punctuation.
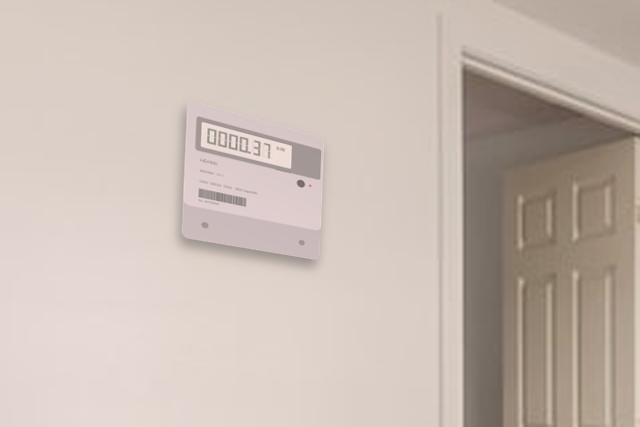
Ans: kW 0.37
